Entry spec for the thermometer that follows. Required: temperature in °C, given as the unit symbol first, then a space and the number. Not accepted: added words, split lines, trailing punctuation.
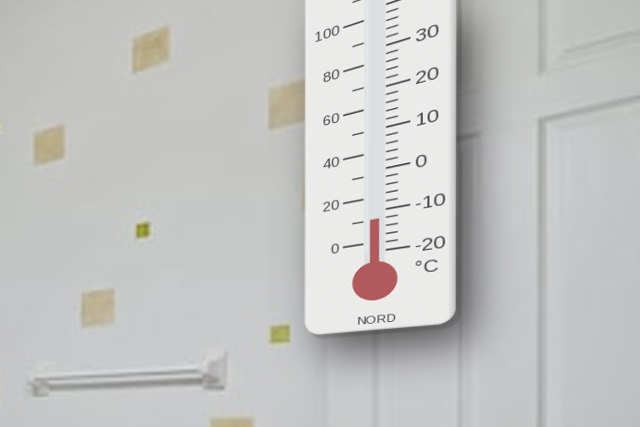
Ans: °C -12
